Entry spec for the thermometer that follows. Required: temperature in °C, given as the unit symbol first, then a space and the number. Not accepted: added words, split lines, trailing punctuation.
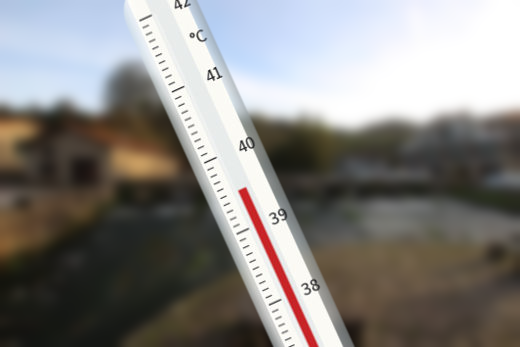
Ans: °C 39.5
